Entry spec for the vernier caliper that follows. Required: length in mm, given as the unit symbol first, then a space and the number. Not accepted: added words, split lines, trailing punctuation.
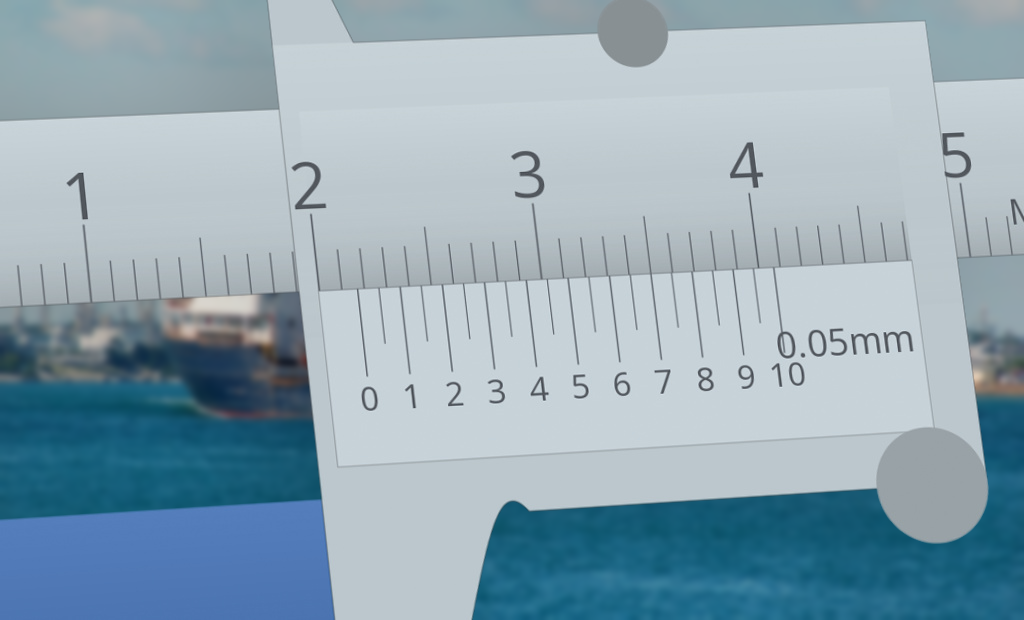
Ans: mm 21.7
